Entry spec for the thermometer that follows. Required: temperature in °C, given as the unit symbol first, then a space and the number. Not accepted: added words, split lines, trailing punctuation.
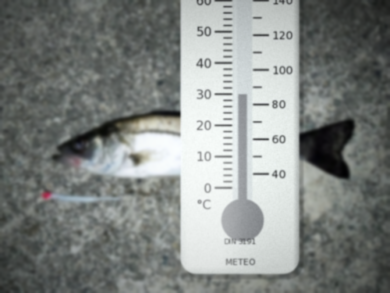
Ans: °C 30
